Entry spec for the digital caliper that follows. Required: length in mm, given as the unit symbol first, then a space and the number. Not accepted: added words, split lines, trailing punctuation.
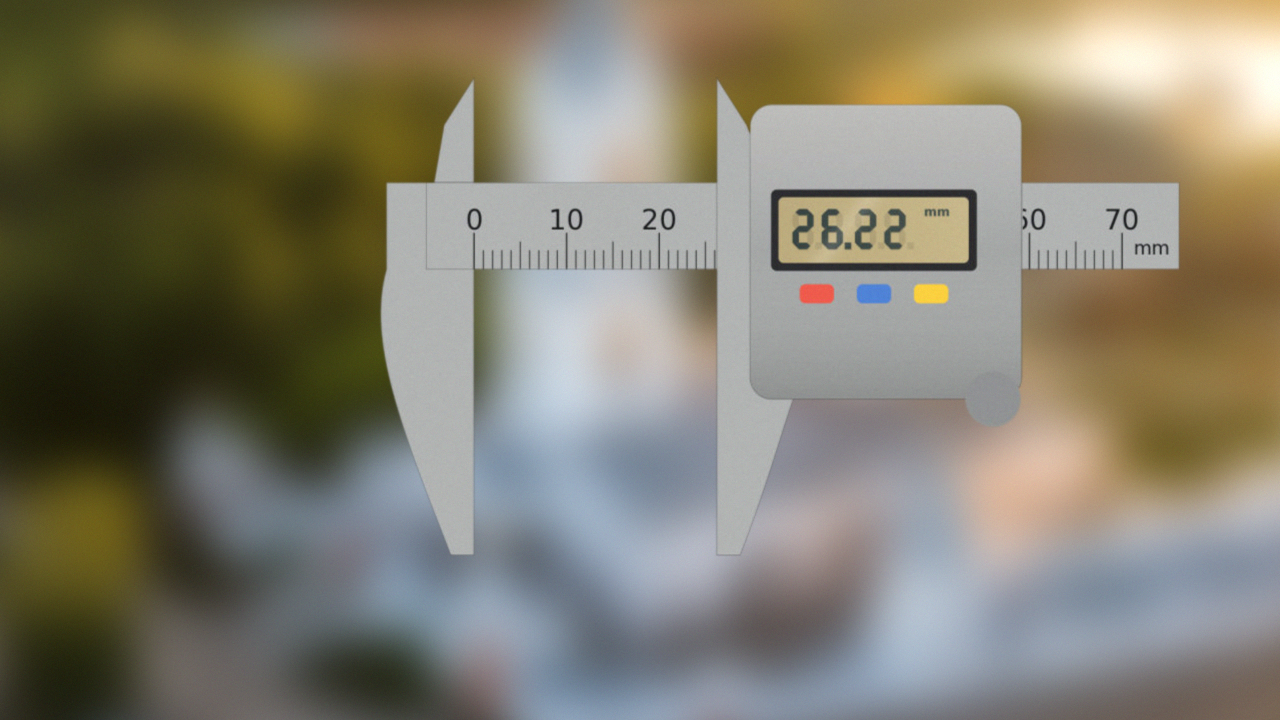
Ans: mm 26.22
